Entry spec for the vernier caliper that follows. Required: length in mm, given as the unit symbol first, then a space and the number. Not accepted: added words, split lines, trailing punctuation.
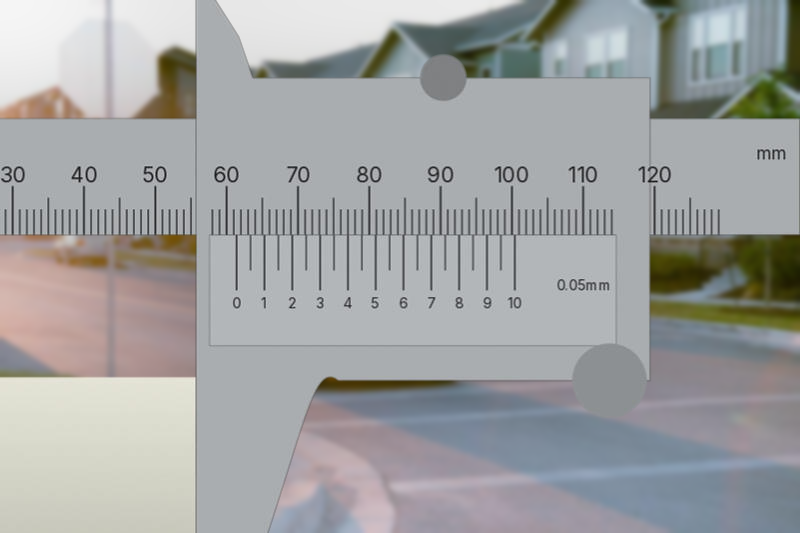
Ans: mm 61.4
